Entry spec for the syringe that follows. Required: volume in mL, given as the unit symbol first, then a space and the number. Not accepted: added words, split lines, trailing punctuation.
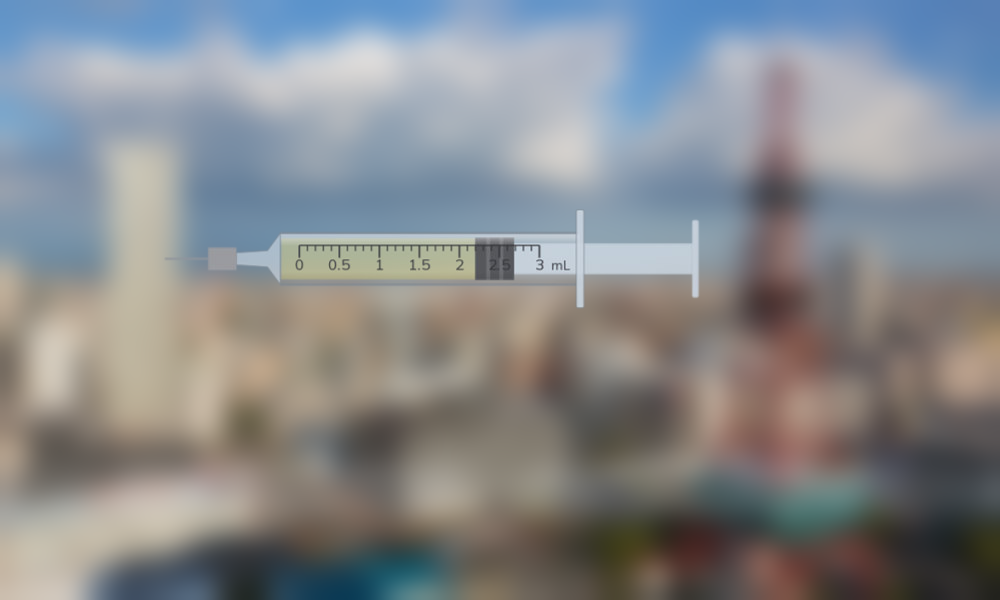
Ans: mL 2.2
